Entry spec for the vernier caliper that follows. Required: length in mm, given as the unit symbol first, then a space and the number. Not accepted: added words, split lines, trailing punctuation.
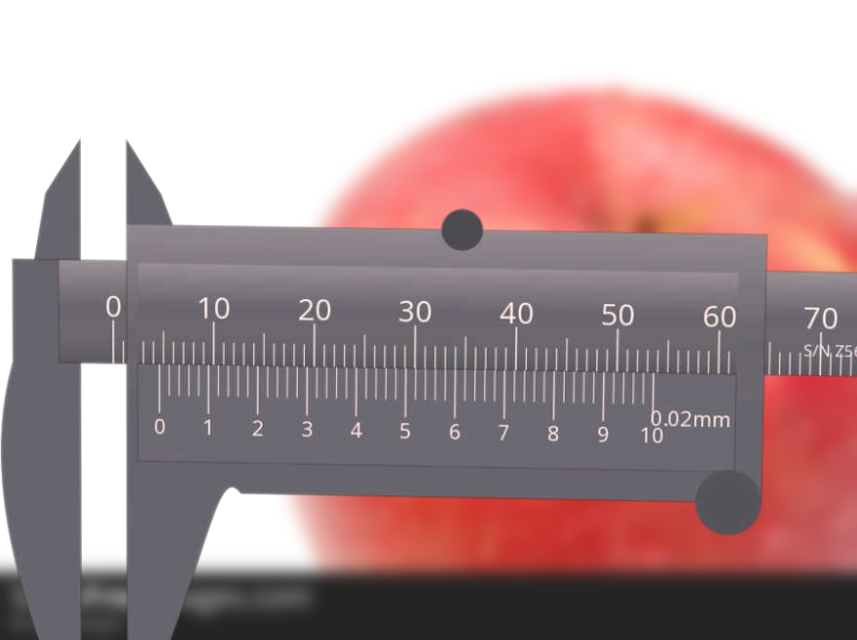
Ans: mm 4.6
